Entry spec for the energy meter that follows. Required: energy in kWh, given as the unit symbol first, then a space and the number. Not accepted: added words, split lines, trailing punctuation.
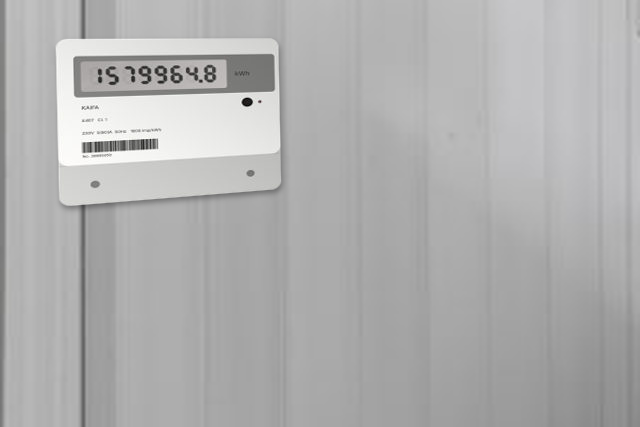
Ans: kWh 1579964.8
